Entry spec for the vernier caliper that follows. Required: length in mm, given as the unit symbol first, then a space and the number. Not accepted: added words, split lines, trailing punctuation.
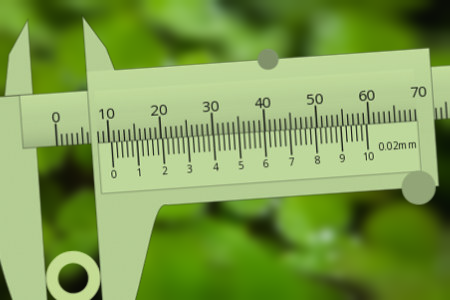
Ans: mm 10.5
